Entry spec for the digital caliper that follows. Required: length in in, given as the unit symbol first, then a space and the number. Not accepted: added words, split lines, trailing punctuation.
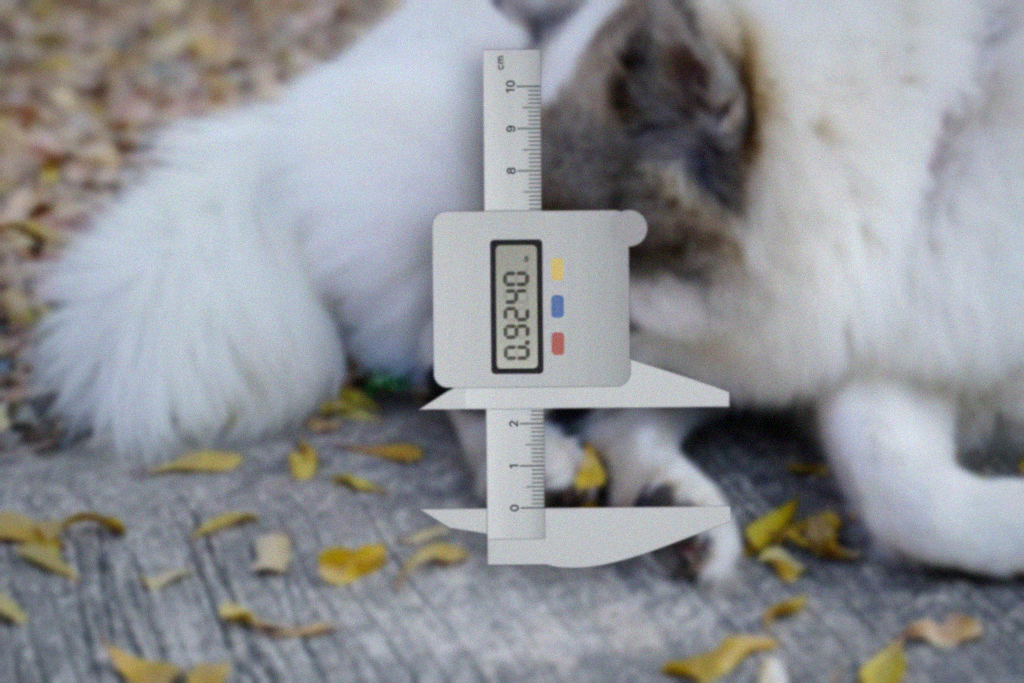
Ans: in 0.9240
